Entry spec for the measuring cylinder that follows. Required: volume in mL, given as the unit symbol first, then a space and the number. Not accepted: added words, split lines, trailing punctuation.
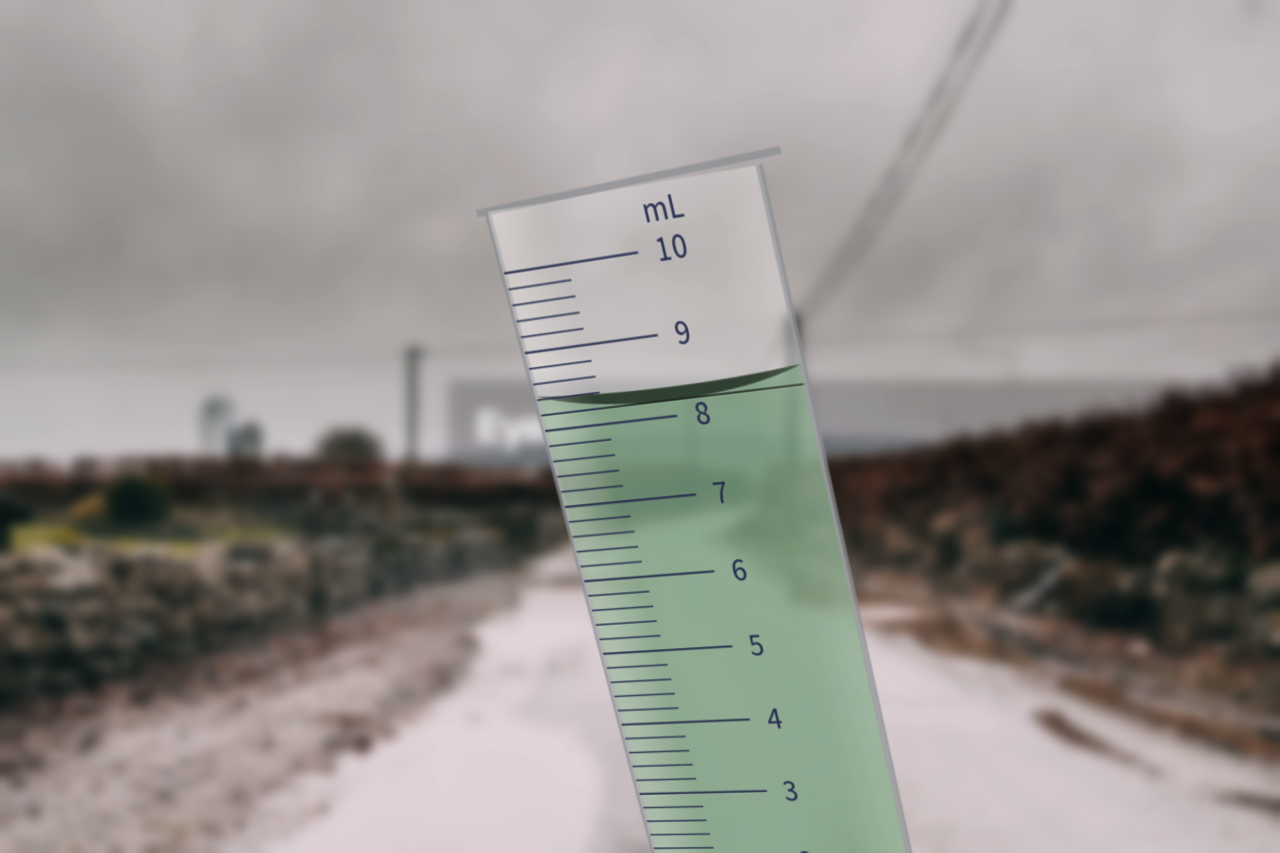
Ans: mL 8.2
